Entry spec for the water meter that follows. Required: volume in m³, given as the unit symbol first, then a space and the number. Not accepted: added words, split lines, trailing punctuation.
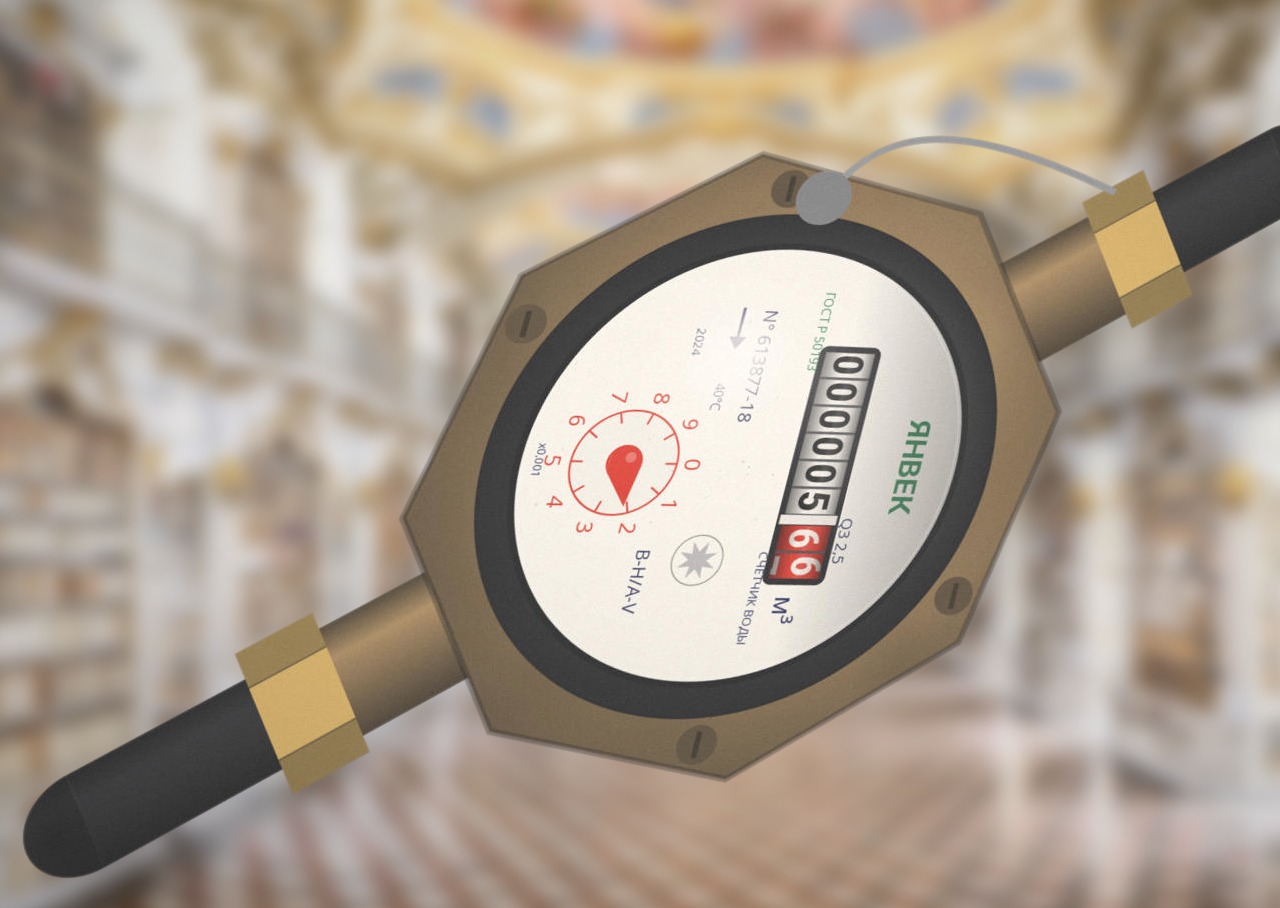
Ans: m³ 5.662
